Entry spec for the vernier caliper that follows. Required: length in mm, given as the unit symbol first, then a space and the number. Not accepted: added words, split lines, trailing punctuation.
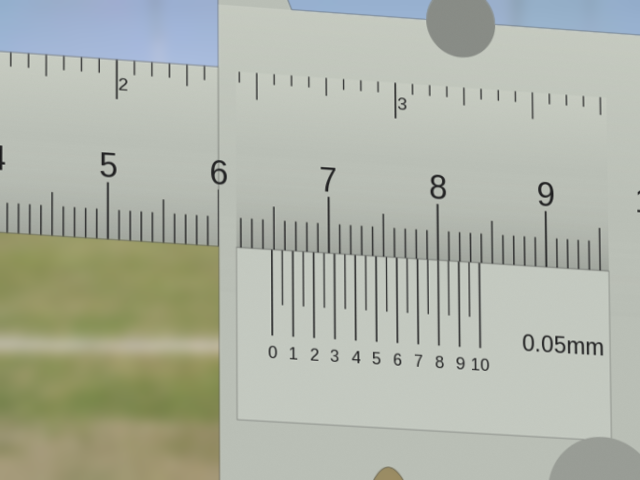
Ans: mm 64.8
